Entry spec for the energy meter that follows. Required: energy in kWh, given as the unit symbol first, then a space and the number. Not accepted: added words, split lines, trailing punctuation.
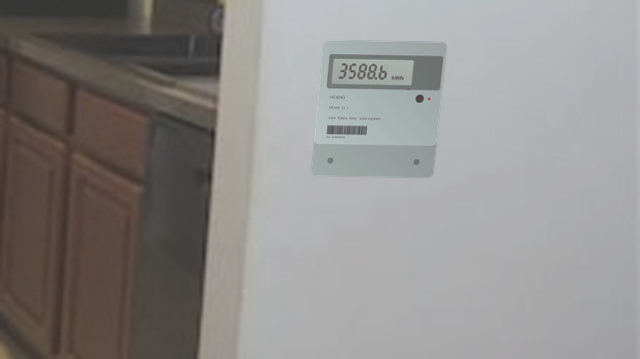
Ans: kWh 3588.6
